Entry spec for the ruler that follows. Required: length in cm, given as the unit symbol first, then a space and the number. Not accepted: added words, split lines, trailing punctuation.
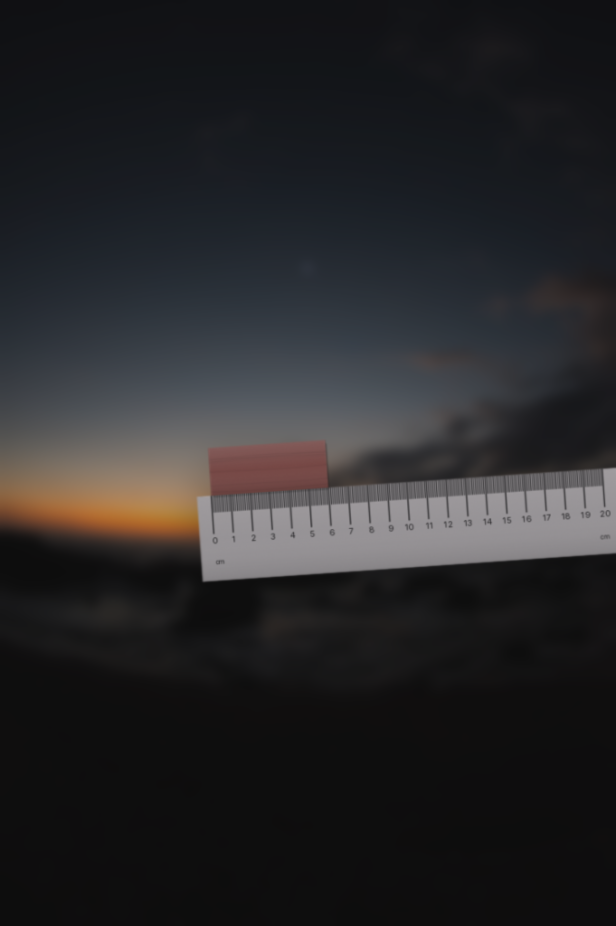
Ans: cm 6
